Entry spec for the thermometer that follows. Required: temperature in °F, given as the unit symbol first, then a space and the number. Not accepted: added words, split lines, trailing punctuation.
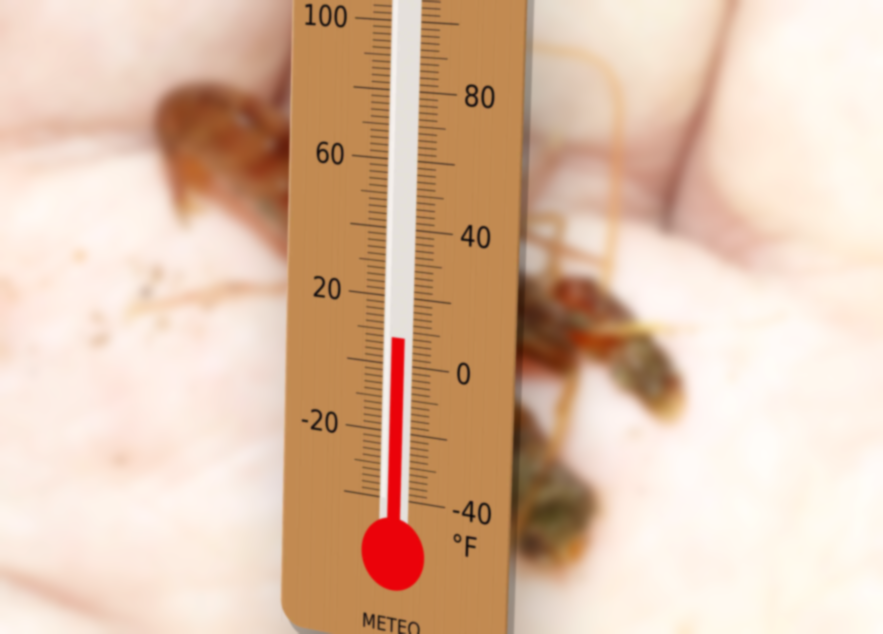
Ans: °F 8
